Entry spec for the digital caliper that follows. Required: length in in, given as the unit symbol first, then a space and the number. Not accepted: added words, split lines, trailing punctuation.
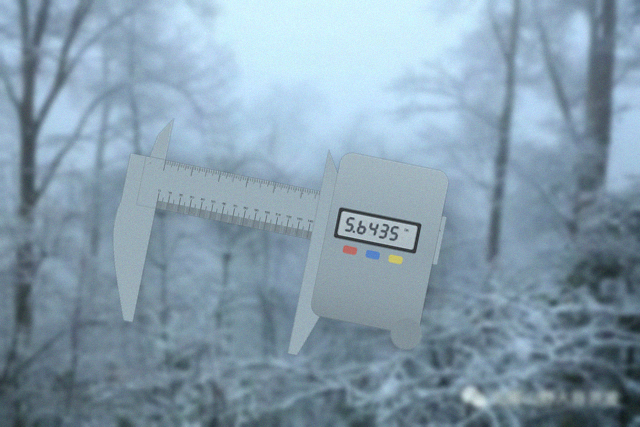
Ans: in 5.6435
